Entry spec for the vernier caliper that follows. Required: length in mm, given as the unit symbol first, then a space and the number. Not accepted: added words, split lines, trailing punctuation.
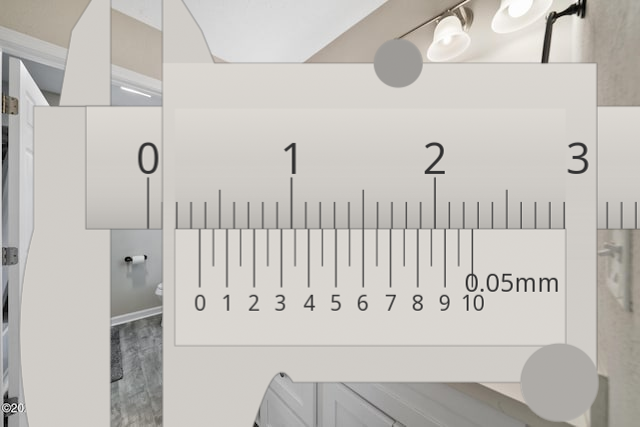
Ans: mm 3.6
